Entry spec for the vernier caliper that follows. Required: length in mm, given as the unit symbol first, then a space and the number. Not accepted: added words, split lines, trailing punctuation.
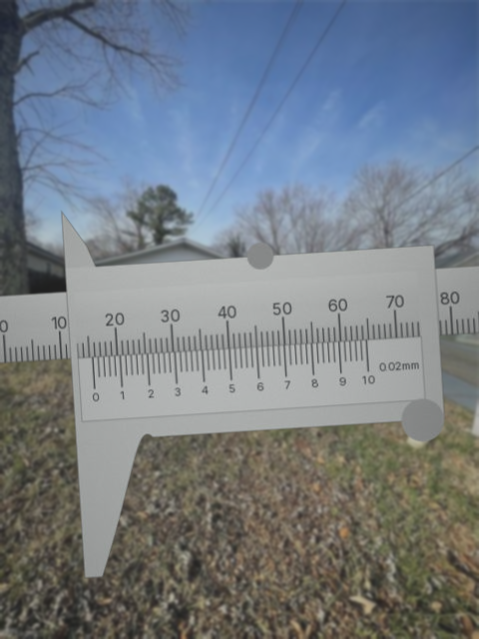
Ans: mm 15.6
